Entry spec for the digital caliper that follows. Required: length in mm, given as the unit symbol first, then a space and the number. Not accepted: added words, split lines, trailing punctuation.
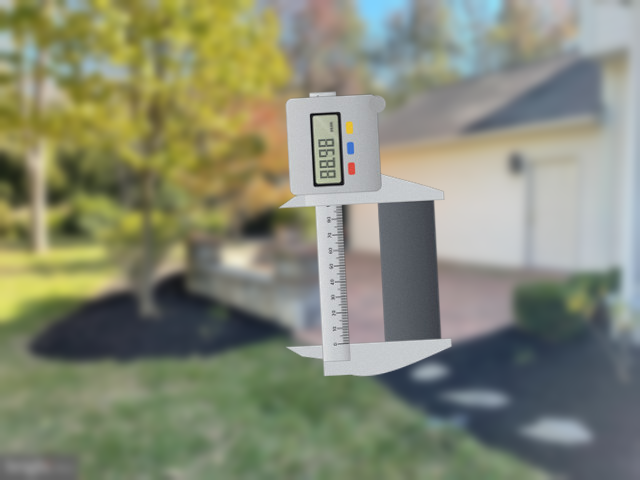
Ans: mm 88.98
